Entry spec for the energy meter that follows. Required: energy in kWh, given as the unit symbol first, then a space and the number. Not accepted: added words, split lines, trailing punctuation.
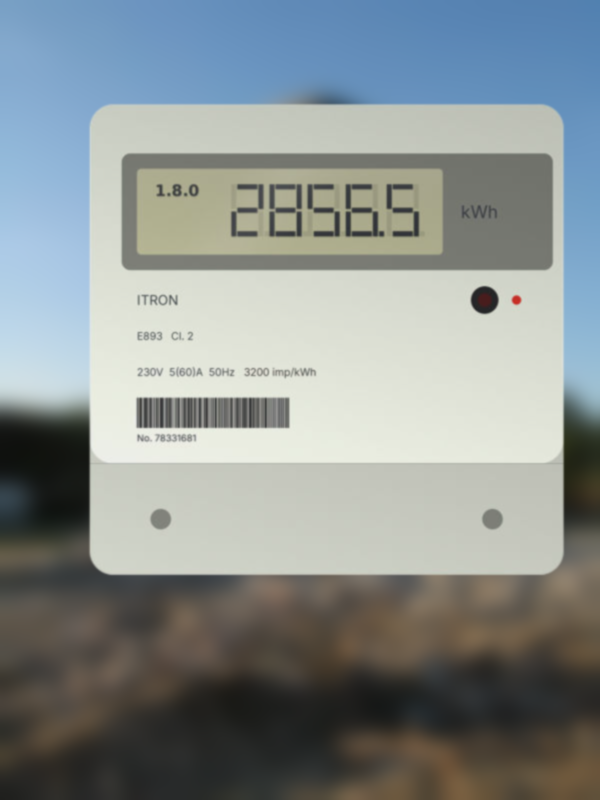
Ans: kWh 2856.5
